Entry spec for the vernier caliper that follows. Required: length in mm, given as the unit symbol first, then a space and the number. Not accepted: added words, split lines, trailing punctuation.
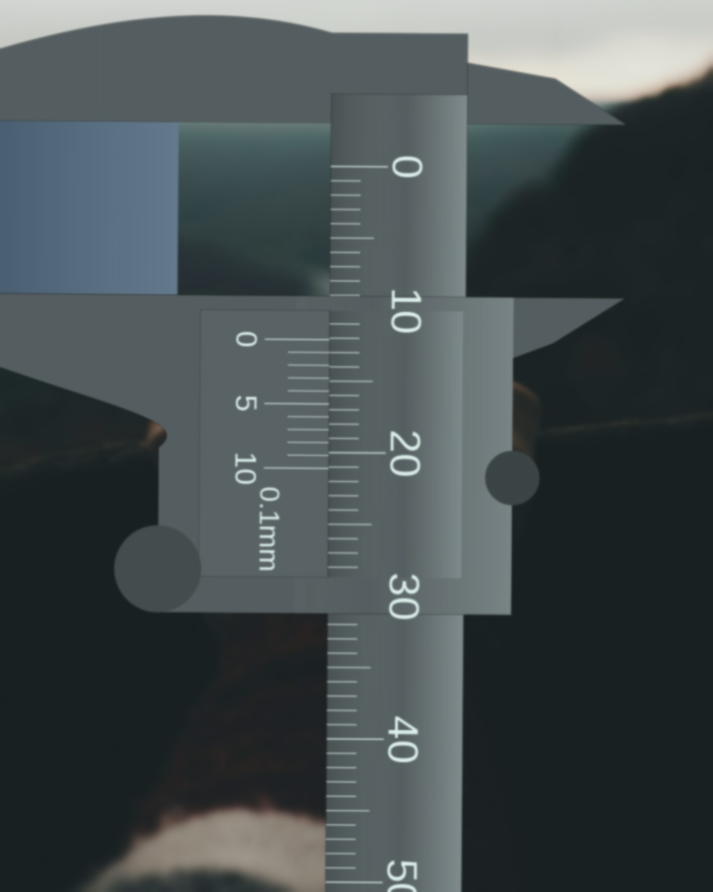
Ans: mm 12.1
